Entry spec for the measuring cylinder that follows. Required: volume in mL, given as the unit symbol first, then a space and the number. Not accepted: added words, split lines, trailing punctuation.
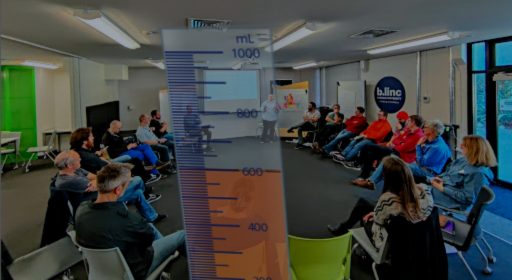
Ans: mL 600
